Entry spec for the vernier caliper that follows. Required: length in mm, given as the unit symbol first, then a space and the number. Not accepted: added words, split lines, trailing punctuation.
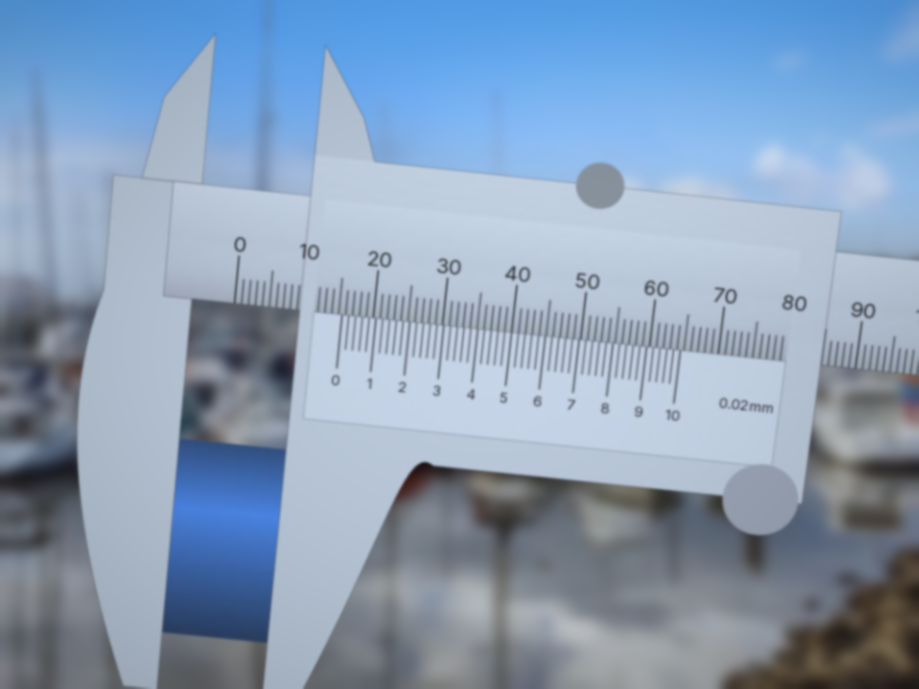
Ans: mm 15.5
